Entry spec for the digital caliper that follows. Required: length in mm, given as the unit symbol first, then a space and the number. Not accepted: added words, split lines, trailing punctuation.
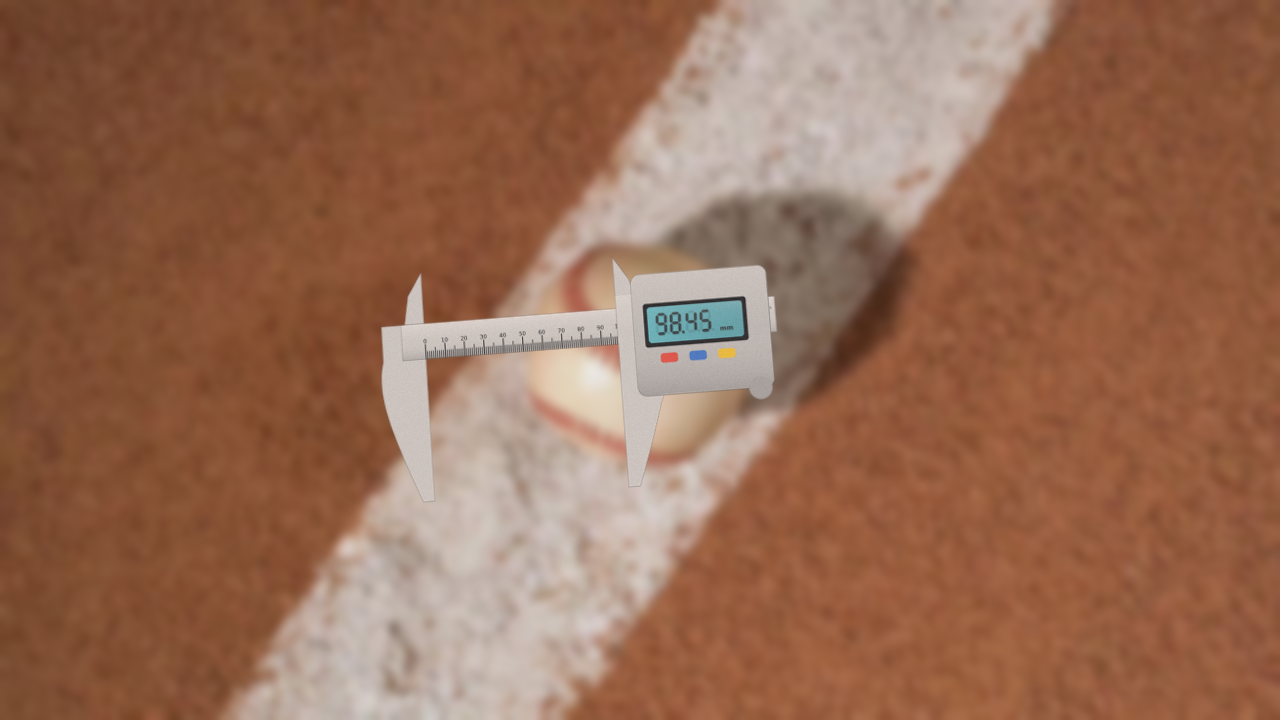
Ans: mm 98.45
